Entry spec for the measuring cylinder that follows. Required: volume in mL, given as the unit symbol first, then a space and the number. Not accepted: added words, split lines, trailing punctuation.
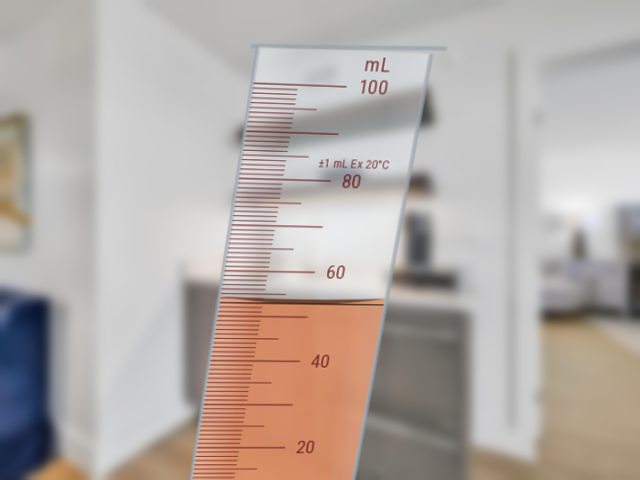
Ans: mL 53
